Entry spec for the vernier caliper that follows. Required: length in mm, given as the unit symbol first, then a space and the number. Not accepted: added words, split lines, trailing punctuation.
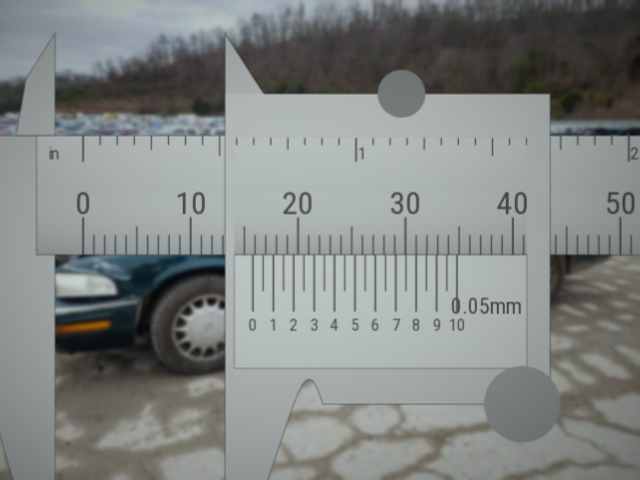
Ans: mm 15.8
